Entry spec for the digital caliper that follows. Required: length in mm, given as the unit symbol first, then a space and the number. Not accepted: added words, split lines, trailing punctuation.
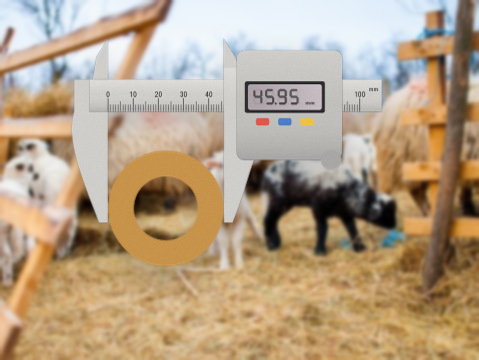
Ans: mm 45.95
